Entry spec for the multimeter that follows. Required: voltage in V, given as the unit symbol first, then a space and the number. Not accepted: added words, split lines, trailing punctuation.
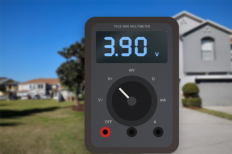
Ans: V 3.90
